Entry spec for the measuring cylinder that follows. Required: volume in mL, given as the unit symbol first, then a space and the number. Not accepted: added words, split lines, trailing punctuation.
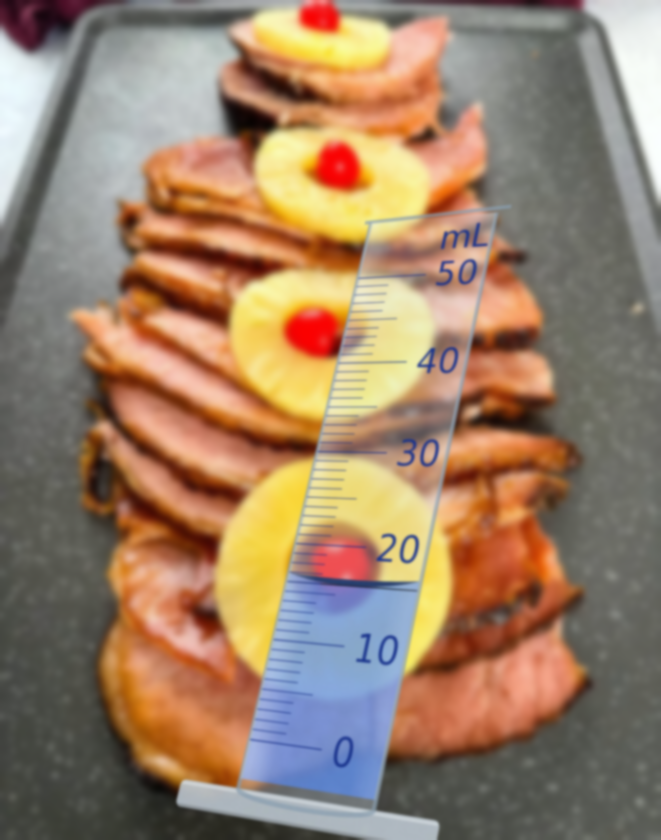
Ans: mL 16
